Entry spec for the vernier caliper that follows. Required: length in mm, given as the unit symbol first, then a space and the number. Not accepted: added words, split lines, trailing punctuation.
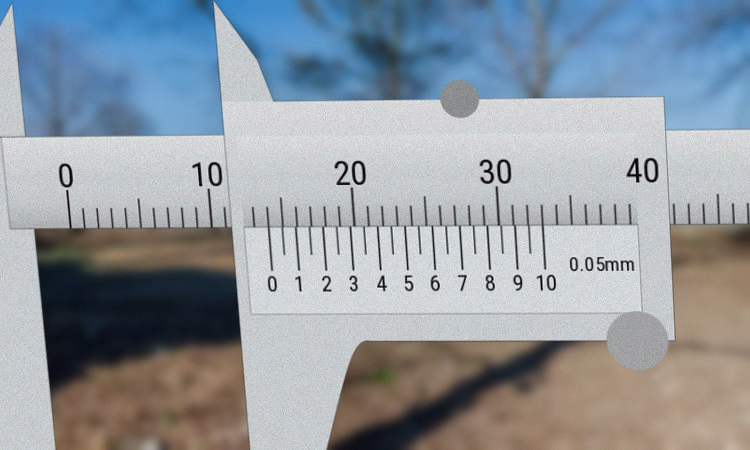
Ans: mm 14.0
